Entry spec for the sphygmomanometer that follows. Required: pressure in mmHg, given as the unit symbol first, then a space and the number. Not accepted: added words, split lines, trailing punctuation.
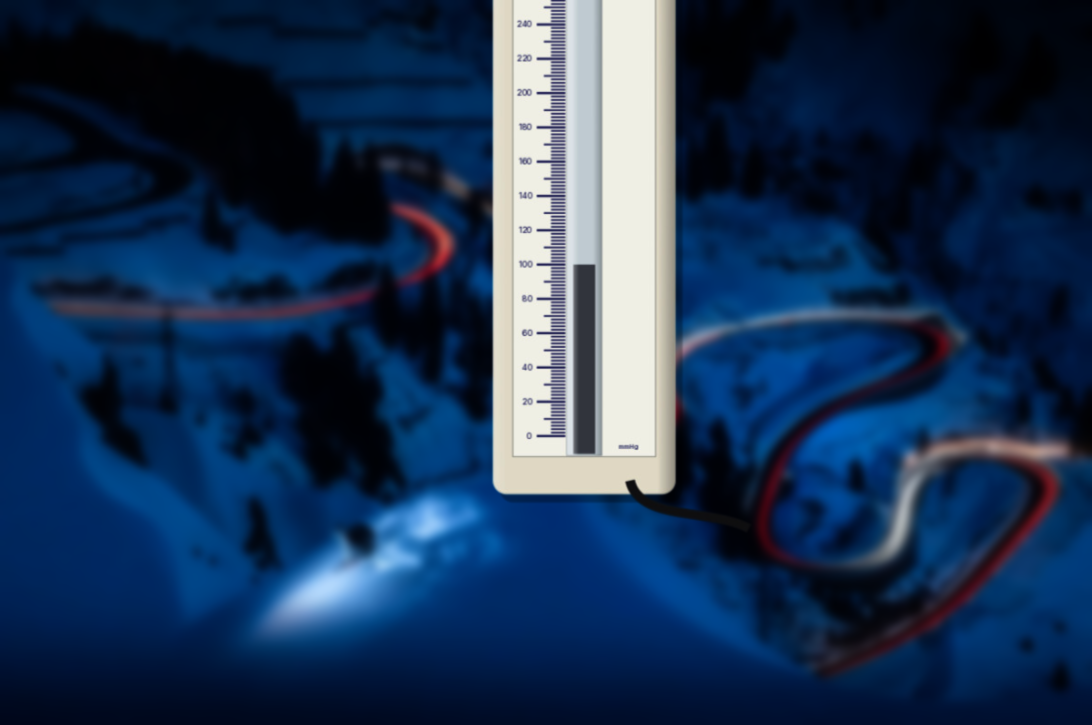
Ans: mmHg 100
